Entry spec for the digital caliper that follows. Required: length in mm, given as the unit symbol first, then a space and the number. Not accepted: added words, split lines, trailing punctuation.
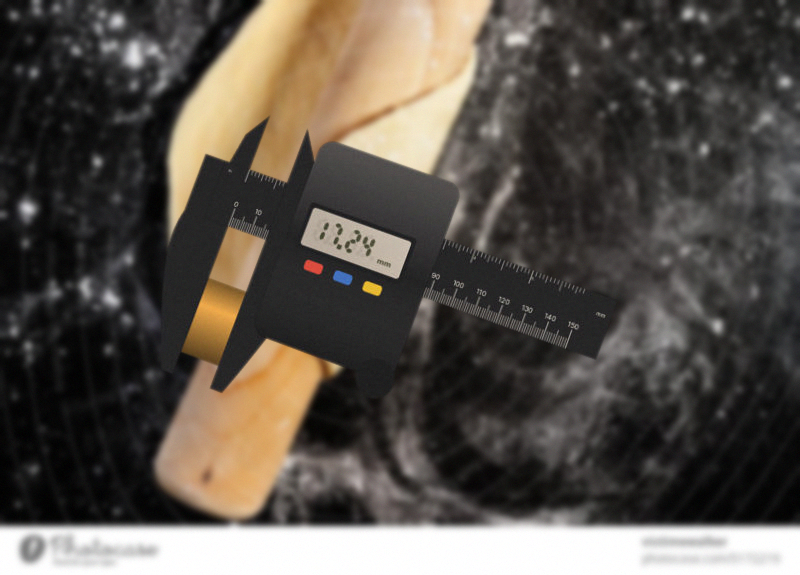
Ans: mm 17.24
